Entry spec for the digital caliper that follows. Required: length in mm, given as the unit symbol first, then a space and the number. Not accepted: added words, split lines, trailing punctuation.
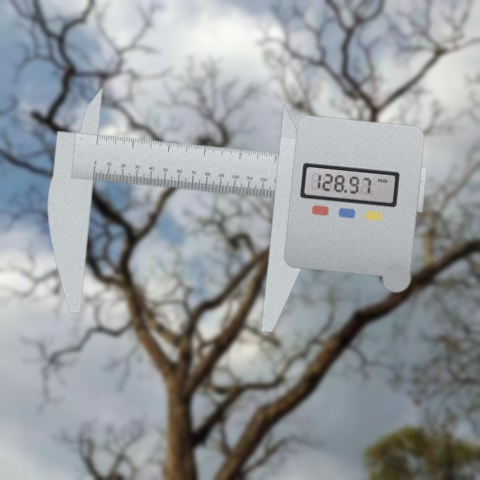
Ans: mm 128.97
